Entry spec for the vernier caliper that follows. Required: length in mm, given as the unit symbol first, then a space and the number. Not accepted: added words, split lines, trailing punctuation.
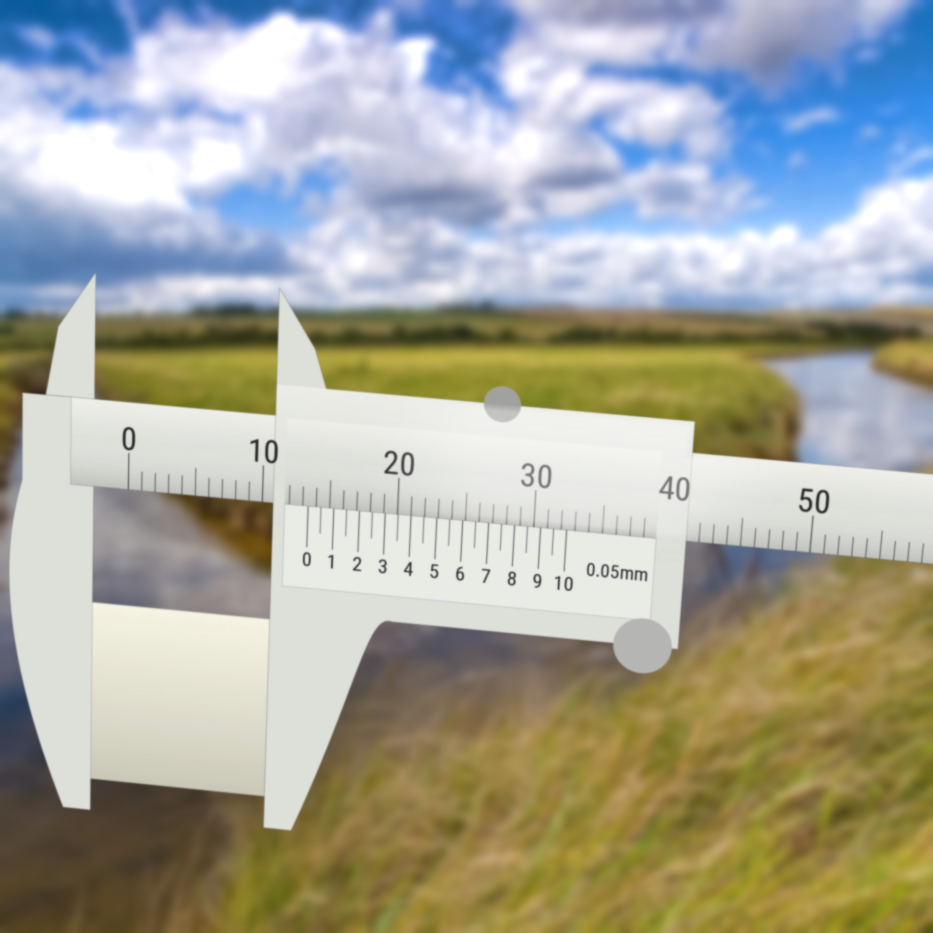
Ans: mm 13.4
